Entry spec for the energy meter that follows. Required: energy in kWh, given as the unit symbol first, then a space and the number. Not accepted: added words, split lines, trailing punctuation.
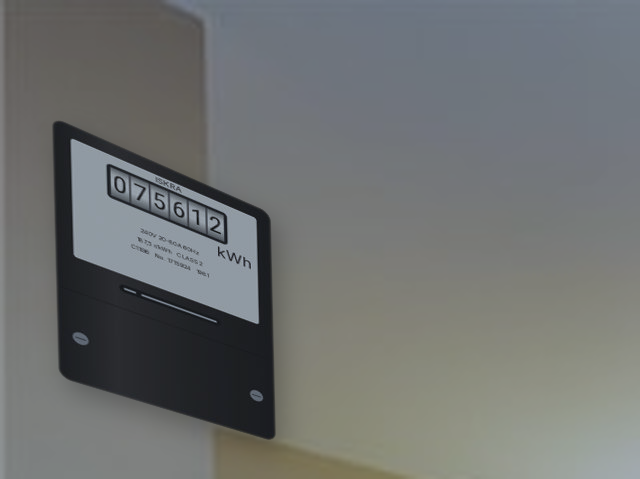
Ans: kWh 75612
